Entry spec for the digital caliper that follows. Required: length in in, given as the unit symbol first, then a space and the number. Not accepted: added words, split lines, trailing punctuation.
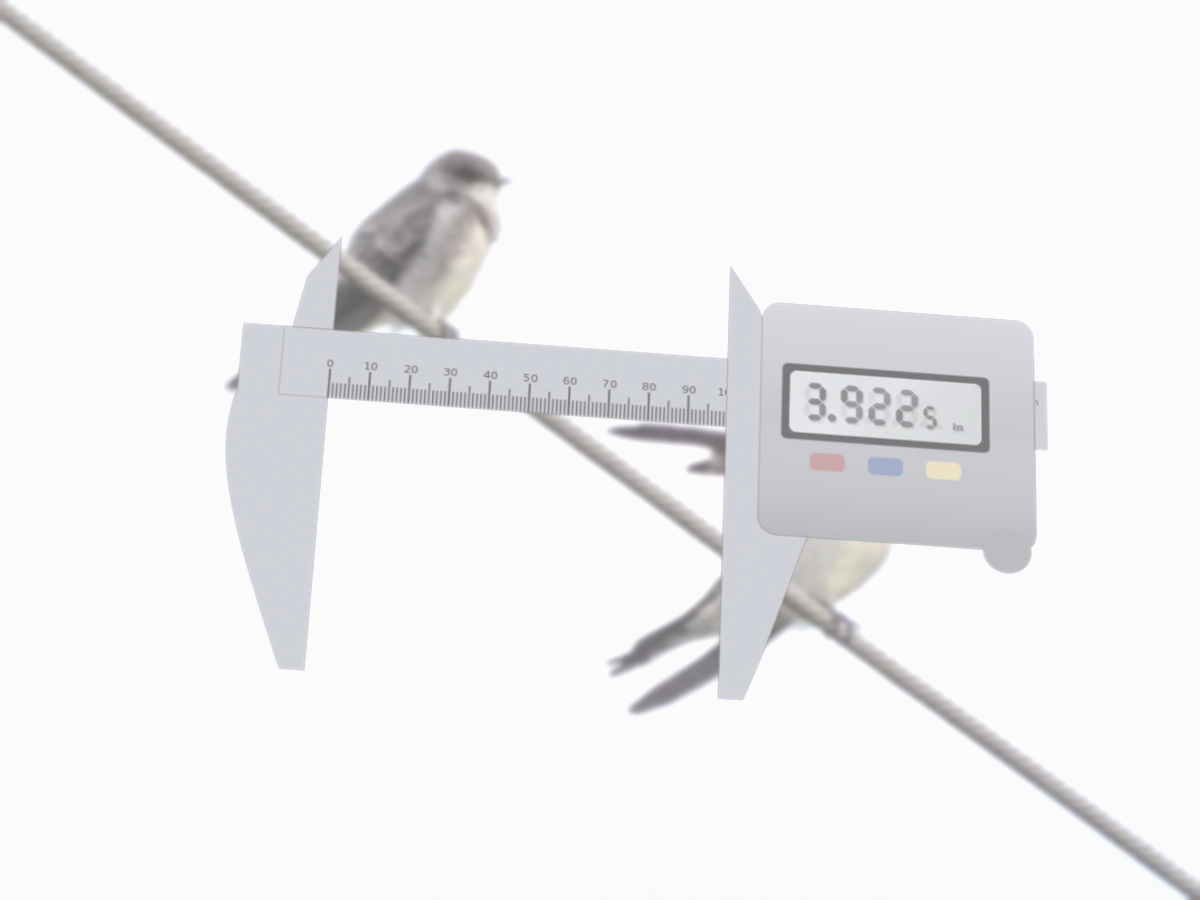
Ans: in 3.9225
